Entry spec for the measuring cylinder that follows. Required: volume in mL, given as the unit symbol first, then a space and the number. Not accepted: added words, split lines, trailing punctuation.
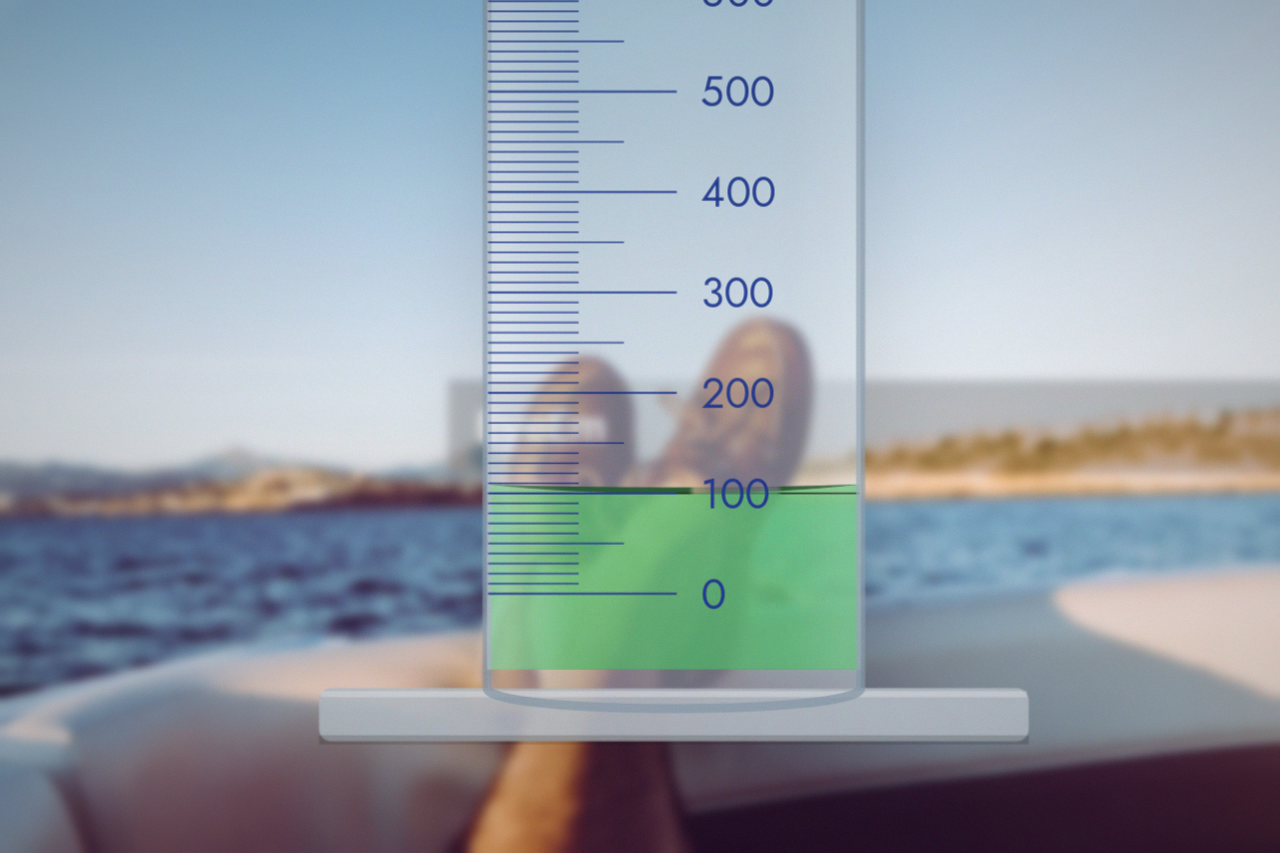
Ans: mL 100
